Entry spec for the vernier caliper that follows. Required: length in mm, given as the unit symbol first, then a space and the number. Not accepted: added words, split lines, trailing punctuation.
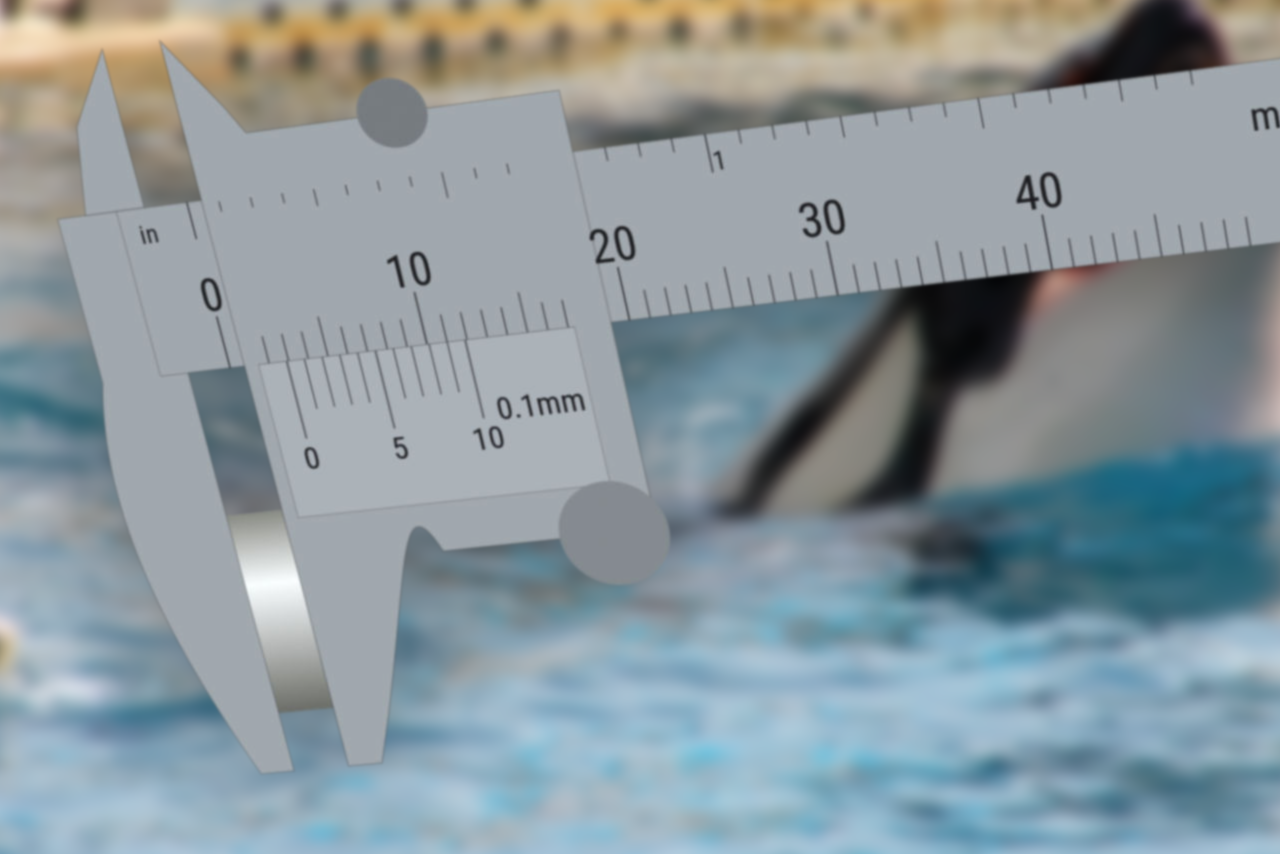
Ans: mm 2.9
